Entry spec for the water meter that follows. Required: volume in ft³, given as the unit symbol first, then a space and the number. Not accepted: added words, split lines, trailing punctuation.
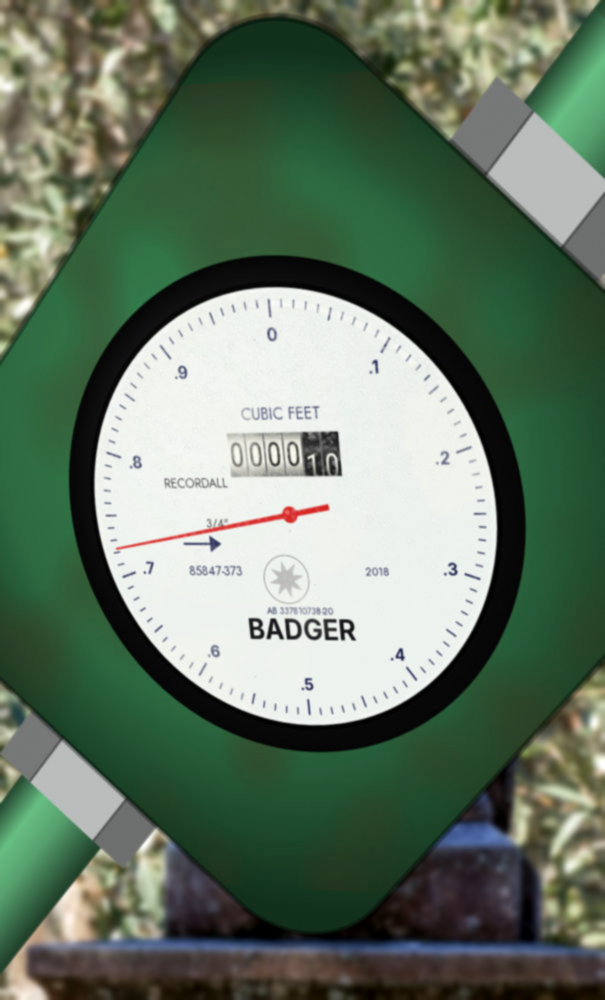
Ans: ft³ 9.72
